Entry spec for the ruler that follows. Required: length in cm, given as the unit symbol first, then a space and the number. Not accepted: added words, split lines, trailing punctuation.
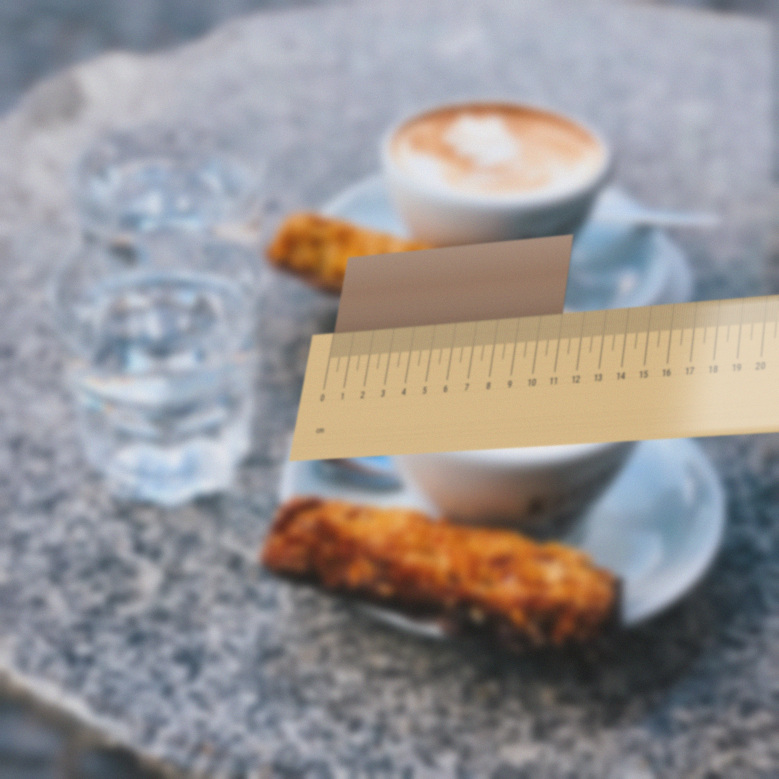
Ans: cm 11
